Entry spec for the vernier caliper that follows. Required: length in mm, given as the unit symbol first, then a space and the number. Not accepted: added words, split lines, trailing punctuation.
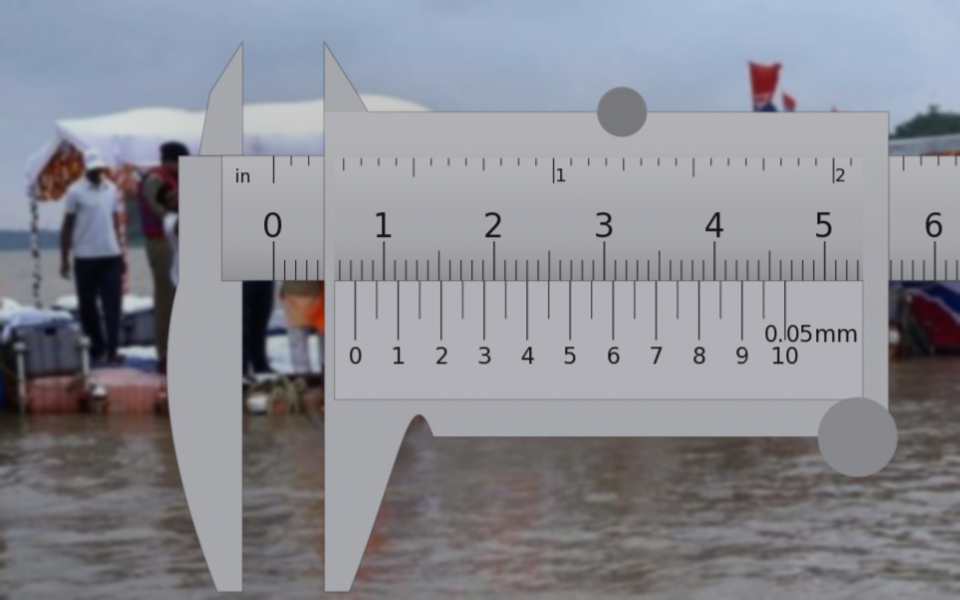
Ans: mm 7.4
